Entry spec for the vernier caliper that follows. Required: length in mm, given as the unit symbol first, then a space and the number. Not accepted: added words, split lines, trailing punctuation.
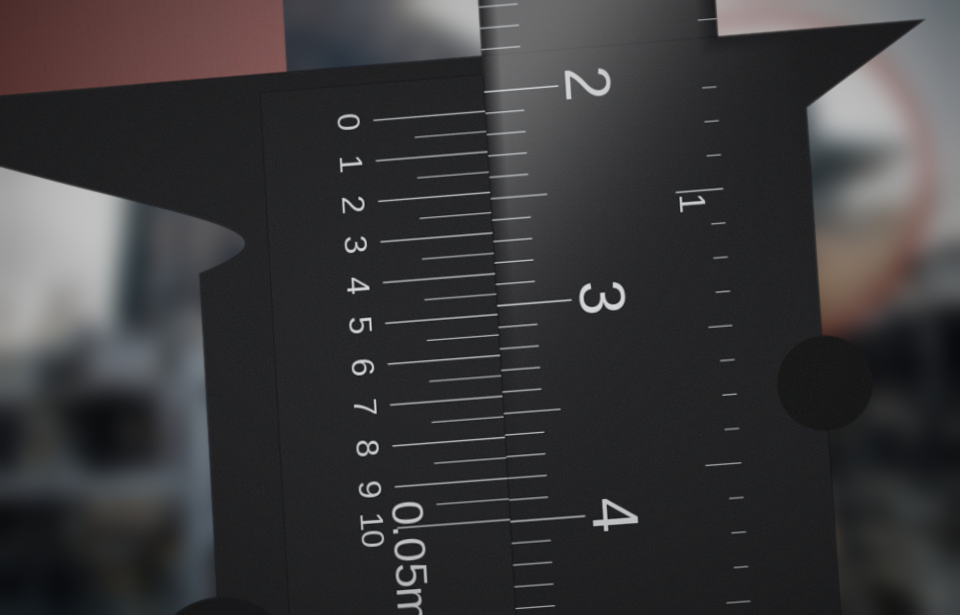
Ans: mm 20.9
